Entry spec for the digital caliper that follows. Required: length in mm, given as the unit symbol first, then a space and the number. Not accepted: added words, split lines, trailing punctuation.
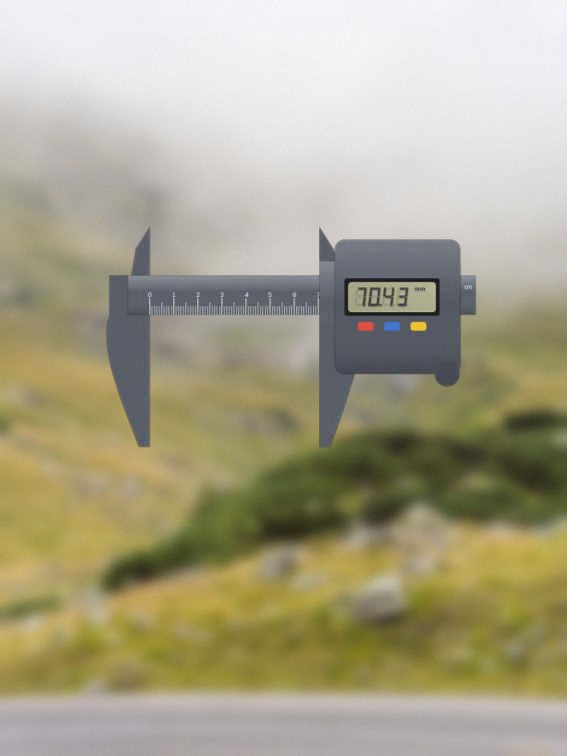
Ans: mm 70.43
